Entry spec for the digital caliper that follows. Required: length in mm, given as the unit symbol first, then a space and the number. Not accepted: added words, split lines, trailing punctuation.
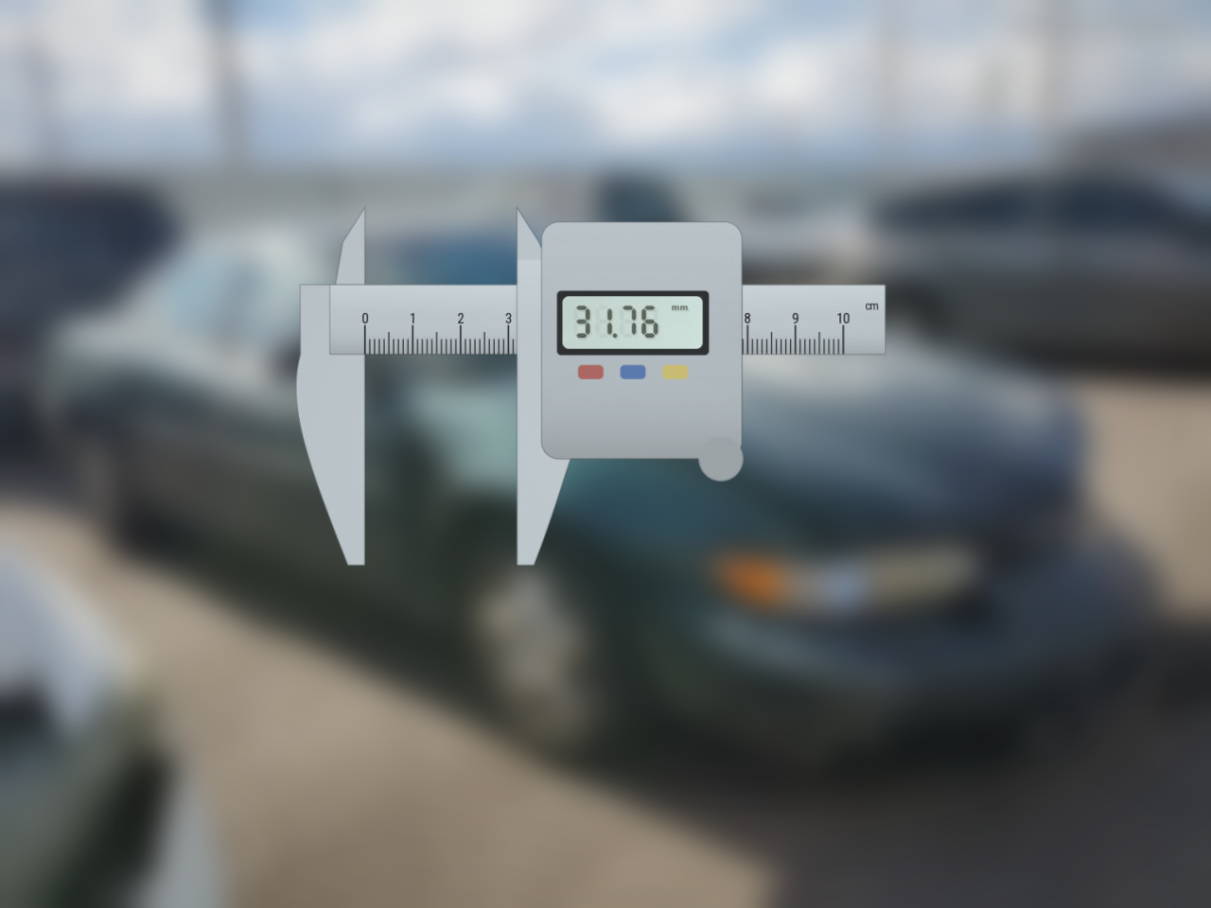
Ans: mm 31.76
